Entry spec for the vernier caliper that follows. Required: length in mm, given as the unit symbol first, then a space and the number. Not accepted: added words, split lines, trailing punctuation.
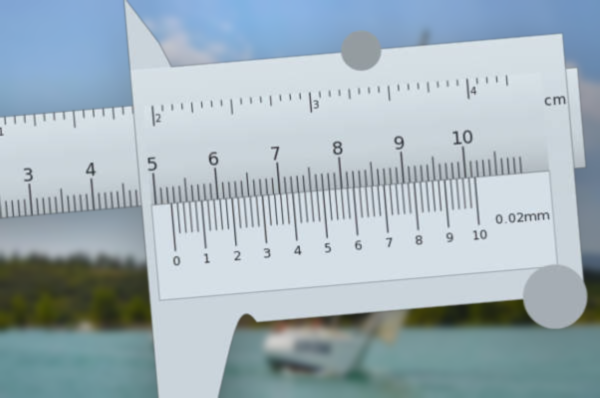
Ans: mm 52.5
